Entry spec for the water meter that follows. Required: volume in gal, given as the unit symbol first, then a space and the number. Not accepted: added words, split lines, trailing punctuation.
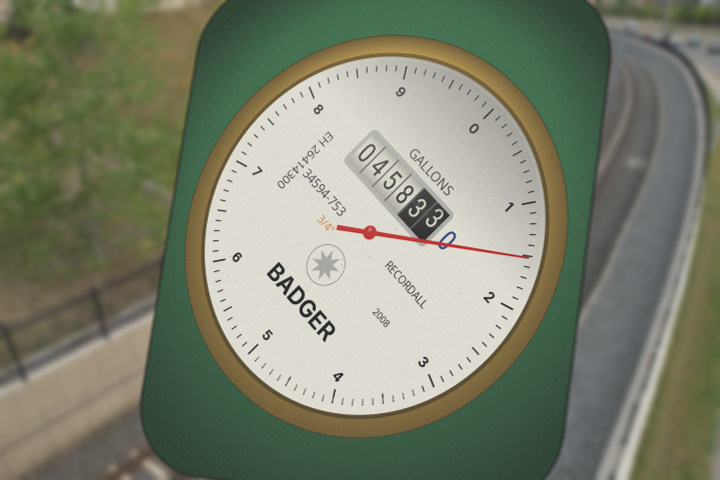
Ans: gal 458331.5
